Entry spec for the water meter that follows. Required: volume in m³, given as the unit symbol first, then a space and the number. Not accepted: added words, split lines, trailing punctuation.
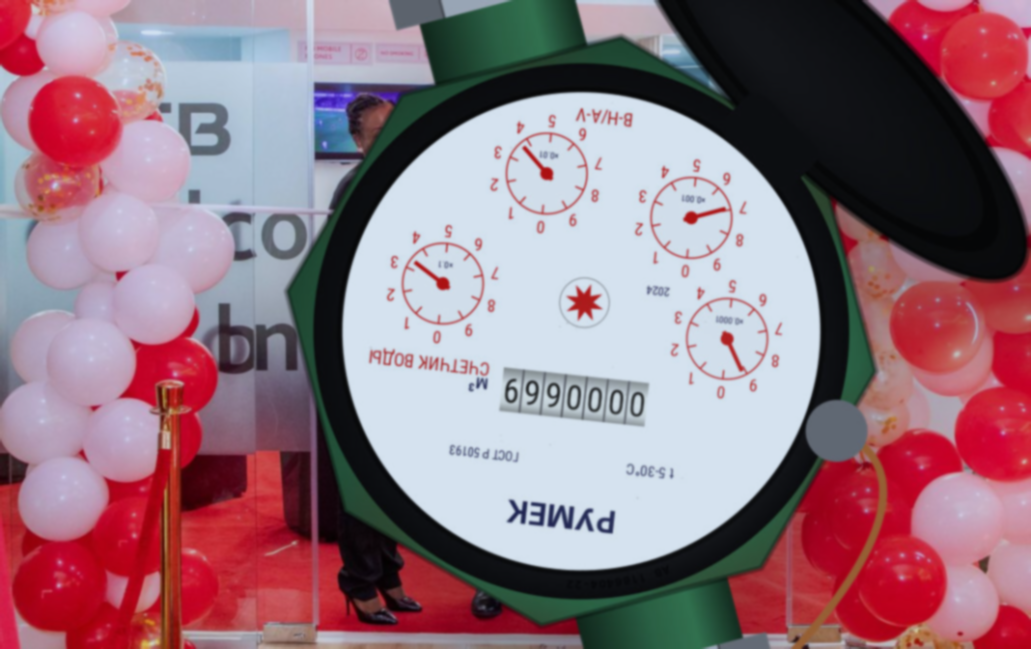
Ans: m³ 669.3369
